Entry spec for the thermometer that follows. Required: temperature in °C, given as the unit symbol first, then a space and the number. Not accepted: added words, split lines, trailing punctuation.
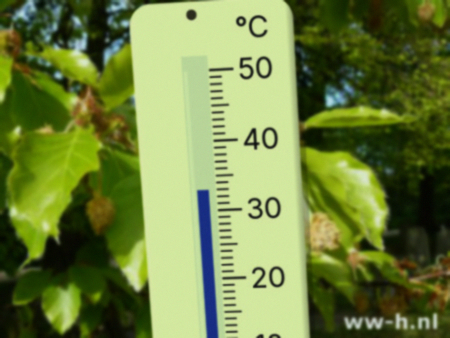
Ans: °C 33
